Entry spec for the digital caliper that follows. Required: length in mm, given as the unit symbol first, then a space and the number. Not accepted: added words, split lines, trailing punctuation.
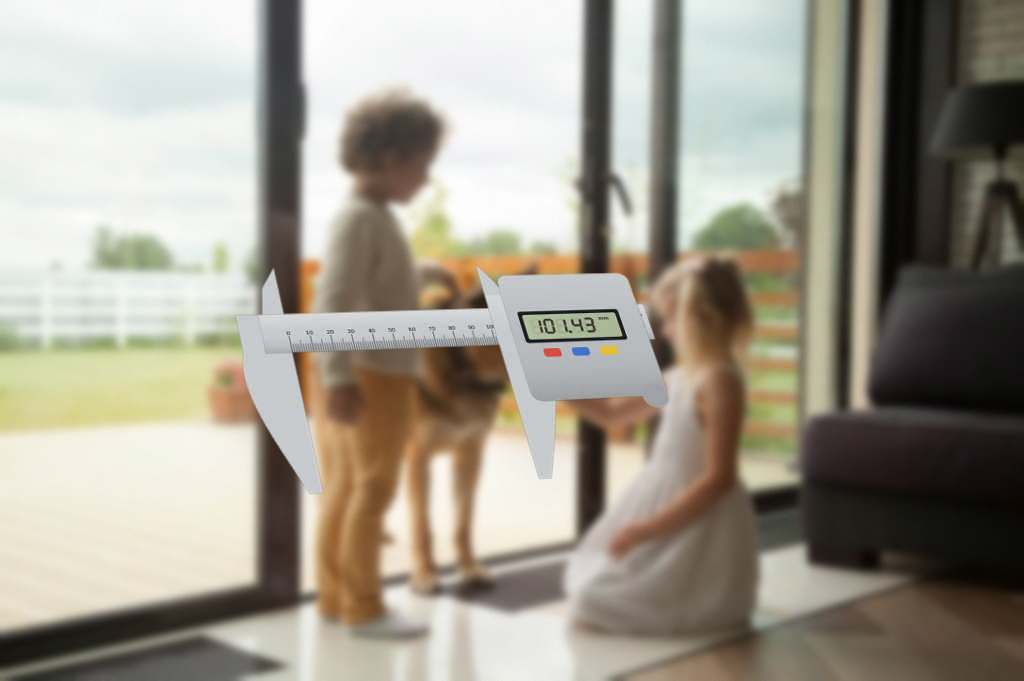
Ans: mm 101.43
